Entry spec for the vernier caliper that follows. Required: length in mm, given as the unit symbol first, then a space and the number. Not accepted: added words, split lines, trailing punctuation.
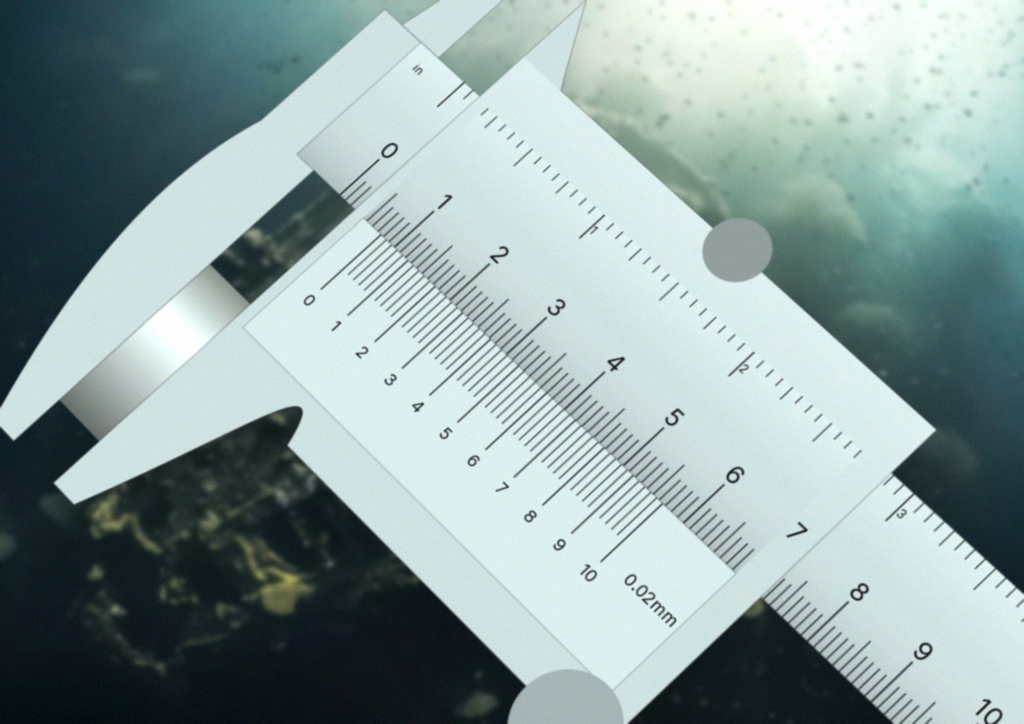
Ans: mm 7.6
